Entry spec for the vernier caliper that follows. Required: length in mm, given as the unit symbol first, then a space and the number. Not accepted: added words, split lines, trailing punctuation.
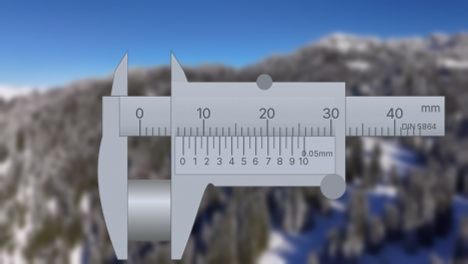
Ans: mm 6.8
